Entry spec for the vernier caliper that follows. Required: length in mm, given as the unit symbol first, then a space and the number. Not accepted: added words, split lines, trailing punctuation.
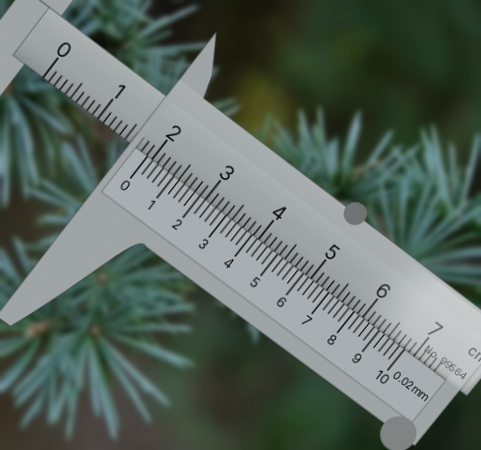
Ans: mm 19.2
